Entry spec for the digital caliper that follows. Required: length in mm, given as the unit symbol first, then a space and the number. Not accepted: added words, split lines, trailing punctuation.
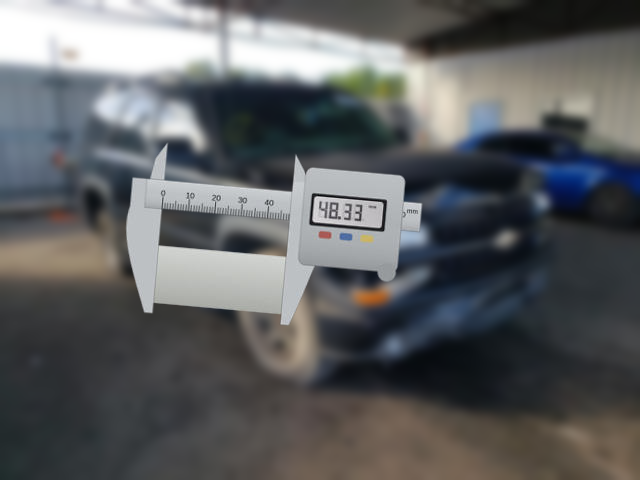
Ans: mm 48.33
